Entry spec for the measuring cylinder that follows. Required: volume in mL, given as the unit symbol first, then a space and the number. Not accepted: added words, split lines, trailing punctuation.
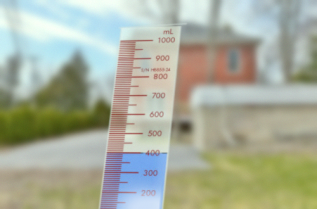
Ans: mL 400
